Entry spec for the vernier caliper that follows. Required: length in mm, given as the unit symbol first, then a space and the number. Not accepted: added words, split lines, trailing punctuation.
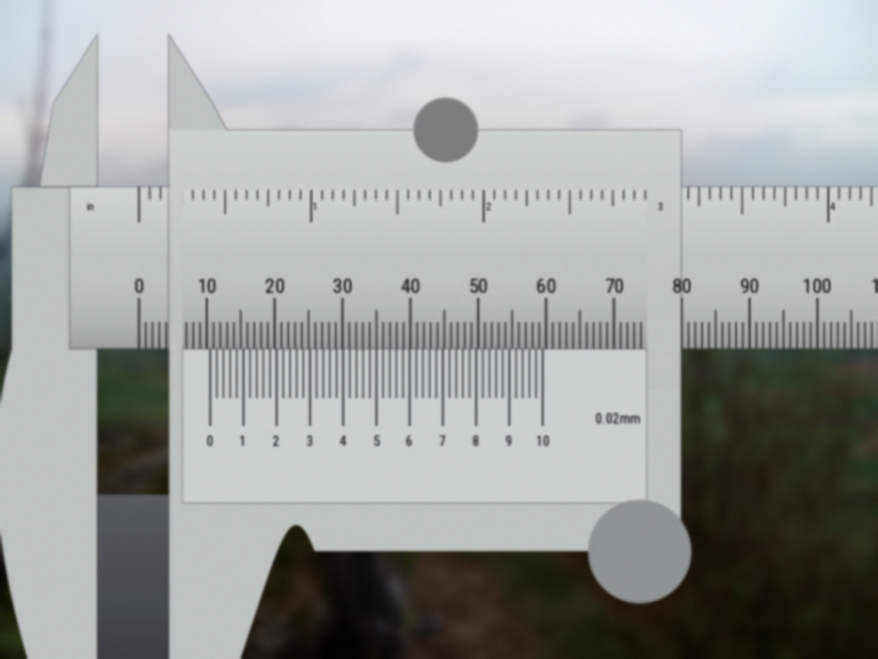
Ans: mm 10.5
